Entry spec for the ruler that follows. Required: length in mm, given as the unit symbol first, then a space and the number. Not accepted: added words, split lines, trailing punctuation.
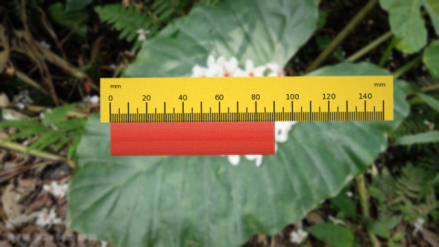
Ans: mm 90
